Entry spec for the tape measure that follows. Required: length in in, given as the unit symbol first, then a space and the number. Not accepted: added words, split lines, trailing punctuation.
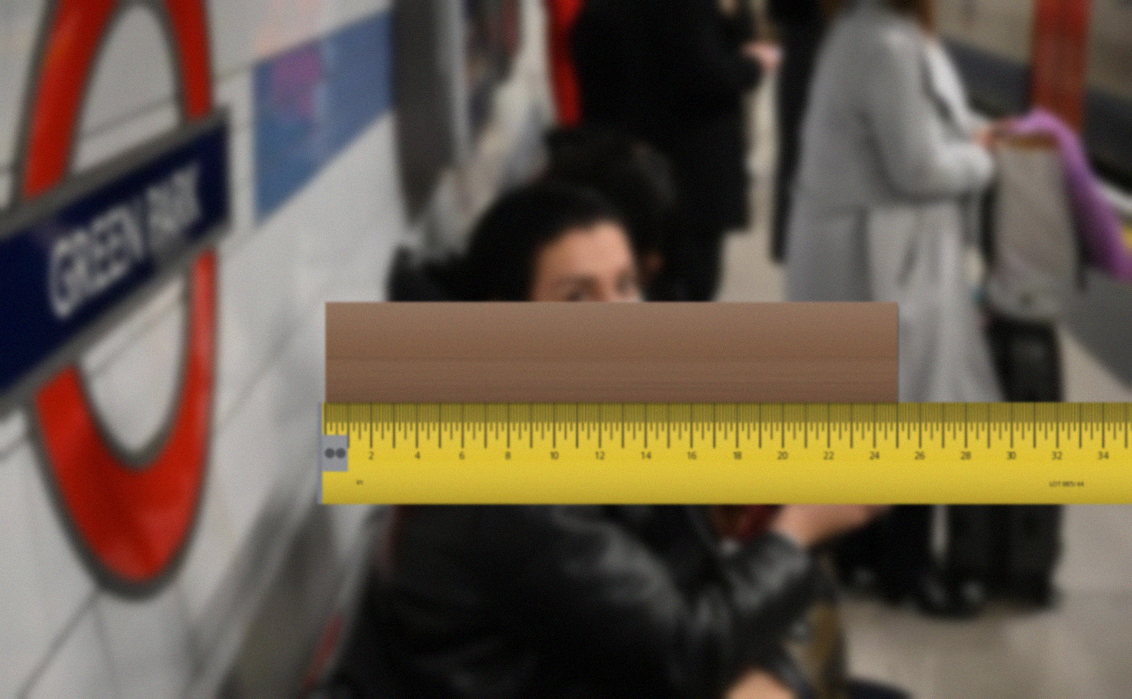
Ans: in 25
